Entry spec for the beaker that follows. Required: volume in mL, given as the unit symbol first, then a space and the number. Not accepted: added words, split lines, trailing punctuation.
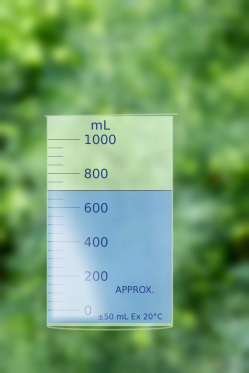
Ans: mL 700
